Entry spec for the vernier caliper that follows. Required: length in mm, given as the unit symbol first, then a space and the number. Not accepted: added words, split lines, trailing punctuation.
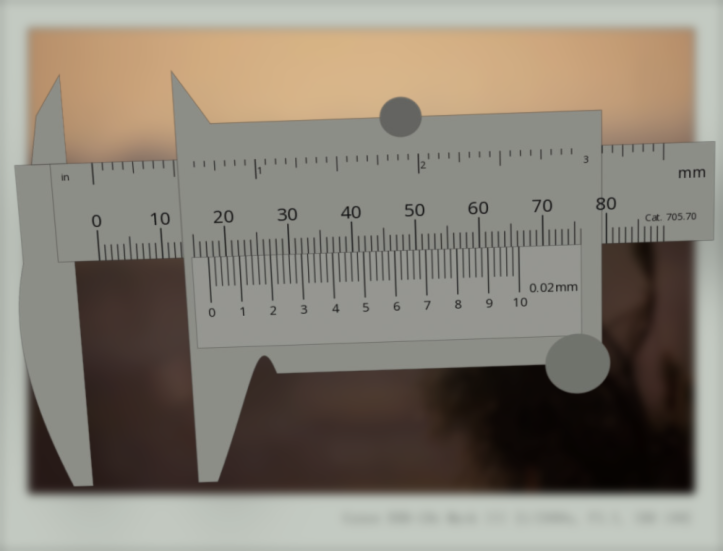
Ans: mm 17.2
